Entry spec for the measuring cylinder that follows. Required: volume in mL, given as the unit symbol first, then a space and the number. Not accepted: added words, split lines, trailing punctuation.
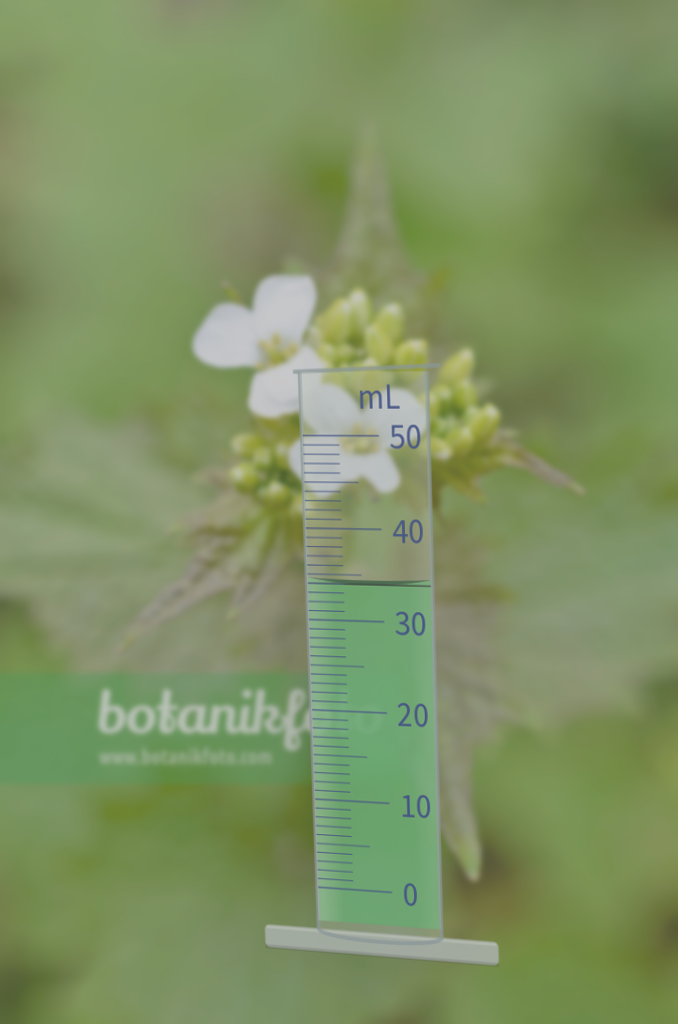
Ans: mL 34
